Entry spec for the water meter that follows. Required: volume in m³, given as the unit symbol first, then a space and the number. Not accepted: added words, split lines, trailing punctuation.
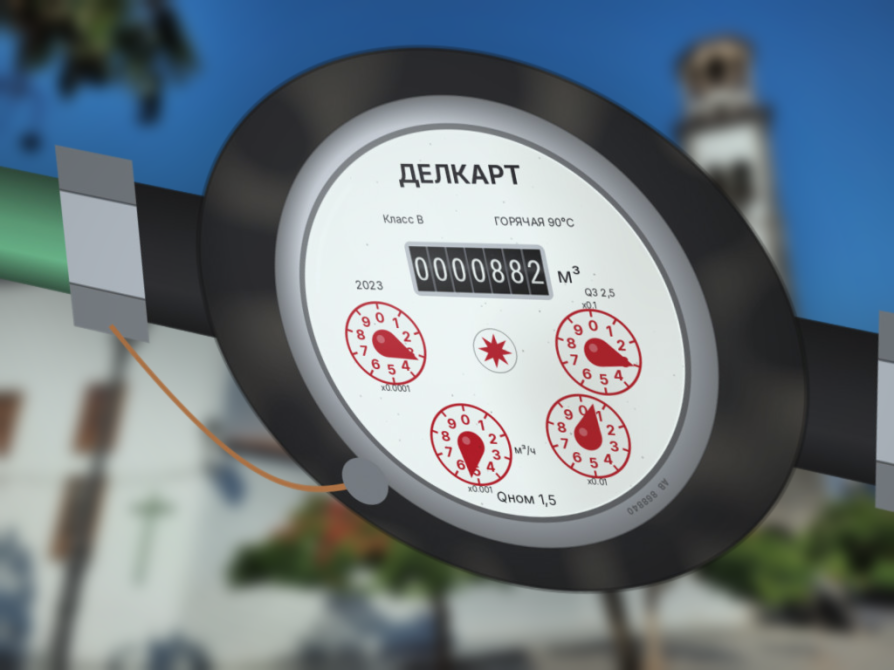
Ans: m³ 882.3053
